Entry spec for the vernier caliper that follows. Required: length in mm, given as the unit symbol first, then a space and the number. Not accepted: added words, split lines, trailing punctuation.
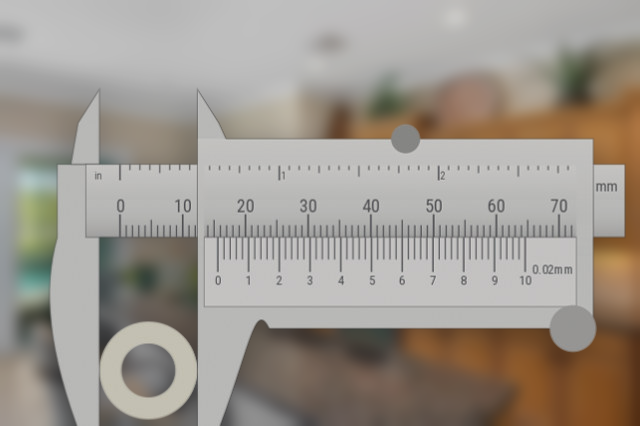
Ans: mm 15.6
